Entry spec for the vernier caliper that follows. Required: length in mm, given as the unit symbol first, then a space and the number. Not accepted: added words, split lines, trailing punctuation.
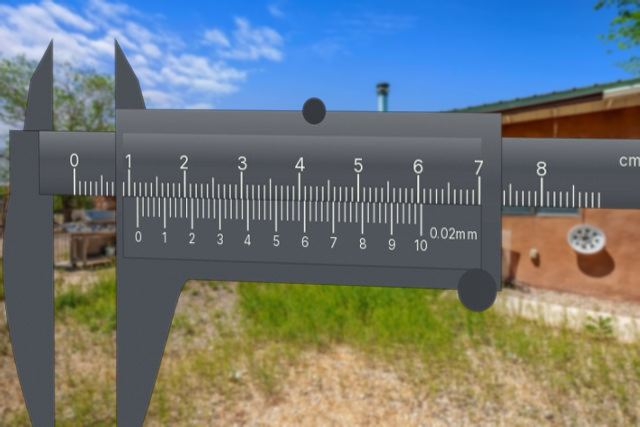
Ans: mm 11.5
